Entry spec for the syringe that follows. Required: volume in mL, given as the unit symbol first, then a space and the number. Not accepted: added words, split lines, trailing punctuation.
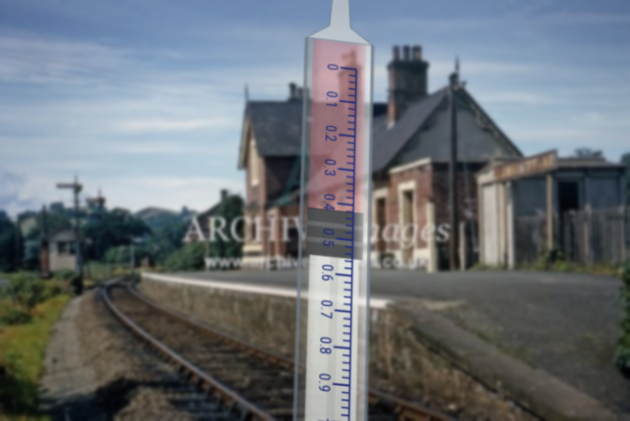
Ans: mL 0.42
